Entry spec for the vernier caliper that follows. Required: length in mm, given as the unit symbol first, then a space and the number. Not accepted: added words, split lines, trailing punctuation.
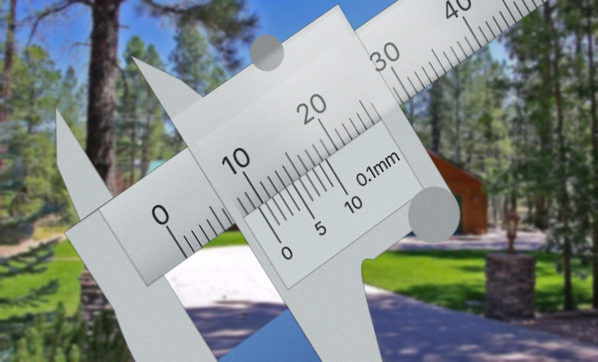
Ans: mm 9.4
